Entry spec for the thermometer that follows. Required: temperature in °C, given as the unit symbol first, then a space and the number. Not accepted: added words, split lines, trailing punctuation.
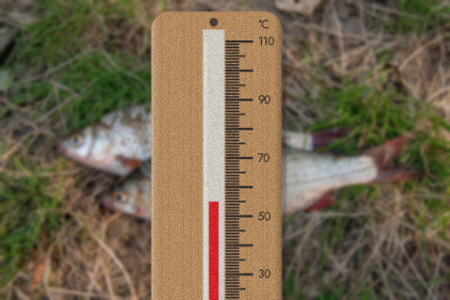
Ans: °C 55
